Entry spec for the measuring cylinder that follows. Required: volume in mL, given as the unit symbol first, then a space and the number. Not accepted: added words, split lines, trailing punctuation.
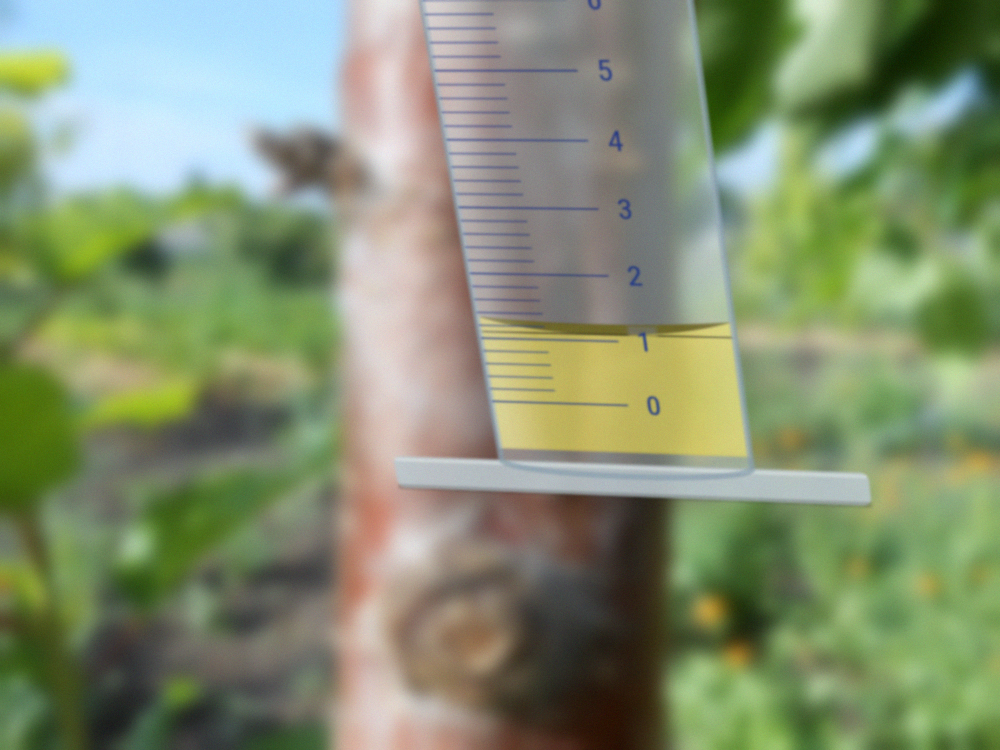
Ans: mL 1.1
